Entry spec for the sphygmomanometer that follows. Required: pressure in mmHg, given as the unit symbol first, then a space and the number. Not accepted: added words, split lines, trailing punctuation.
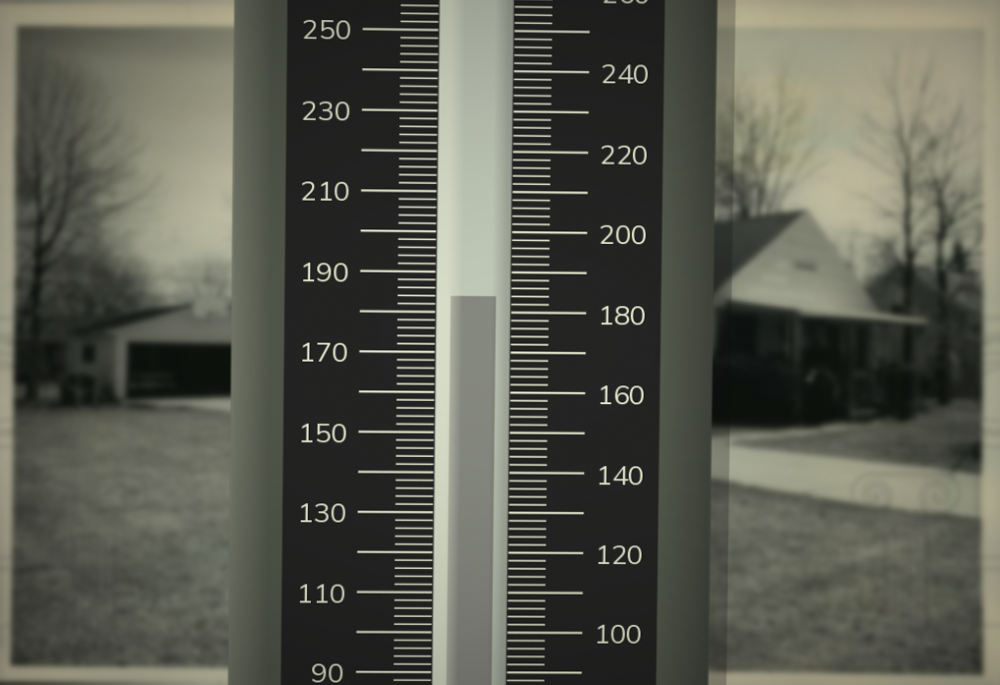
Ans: mmHg 184
